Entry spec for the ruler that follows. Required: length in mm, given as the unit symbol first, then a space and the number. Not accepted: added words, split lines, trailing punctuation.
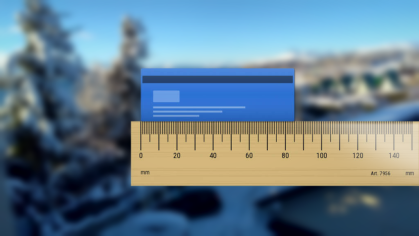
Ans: mm 85
